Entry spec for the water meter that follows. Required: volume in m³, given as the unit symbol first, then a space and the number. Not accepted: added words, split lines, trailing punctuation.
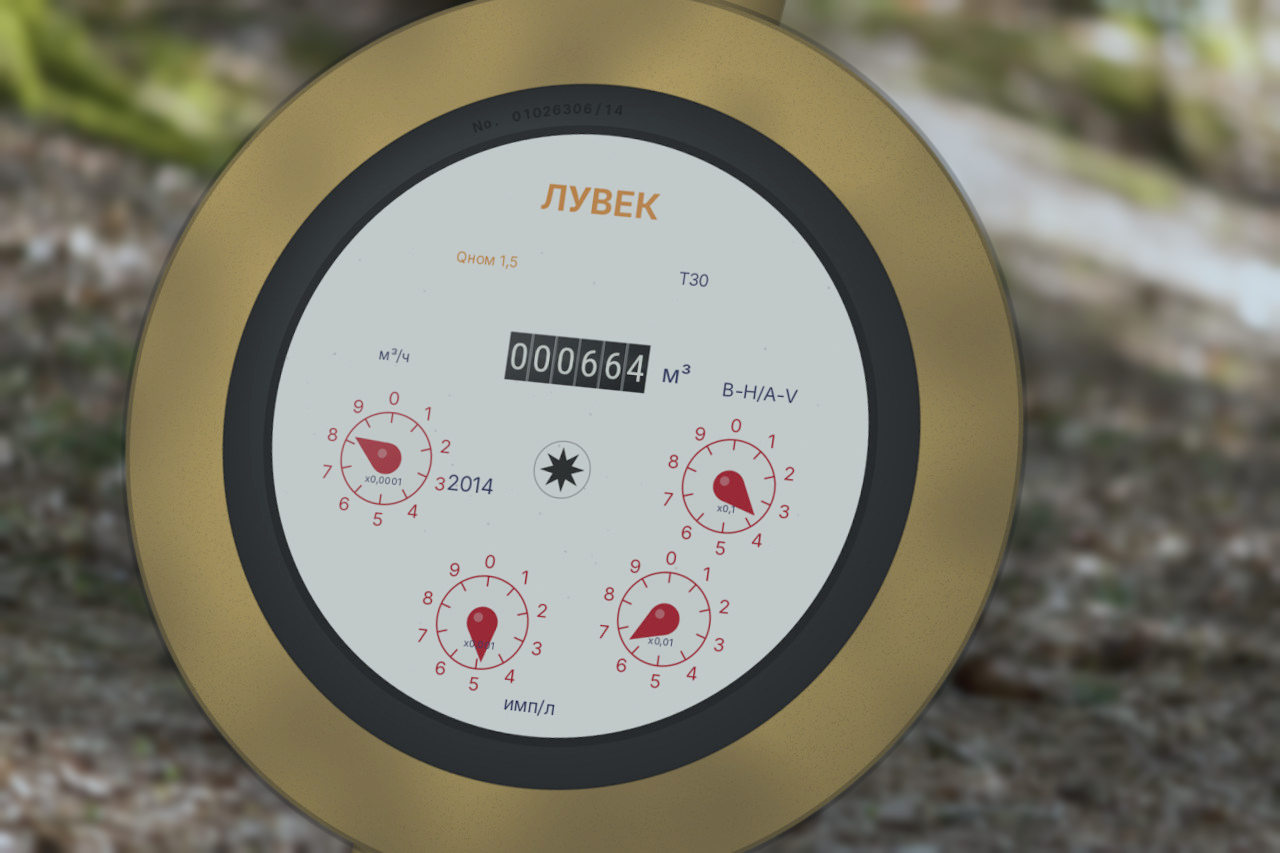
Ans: m³ 664.3648
